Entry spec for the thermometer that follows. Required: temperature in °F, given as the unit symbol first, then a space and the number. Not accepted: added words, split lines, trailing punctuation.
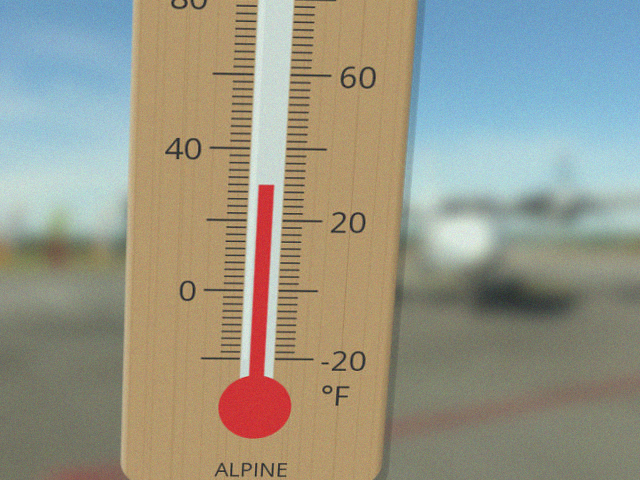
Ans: °F 30
